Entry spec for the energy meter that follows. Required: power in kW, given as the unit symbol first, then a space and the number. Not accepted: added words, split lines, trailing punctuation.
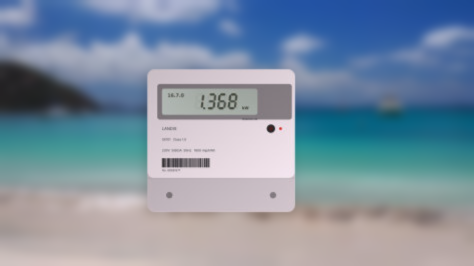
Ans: kW 1.368
